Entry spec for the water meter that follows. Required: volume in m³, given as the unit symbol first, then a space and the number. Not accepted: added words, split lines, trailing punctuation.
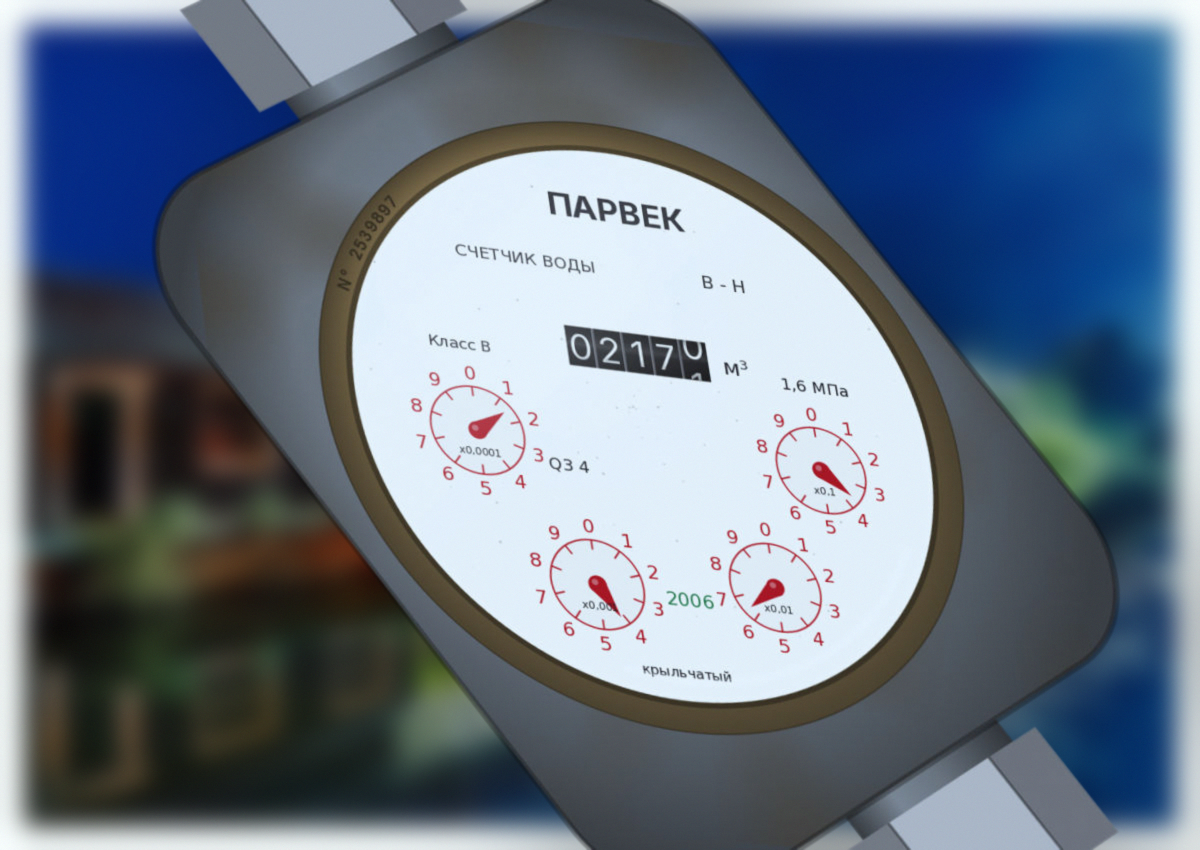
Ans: m³ 2170.3641
